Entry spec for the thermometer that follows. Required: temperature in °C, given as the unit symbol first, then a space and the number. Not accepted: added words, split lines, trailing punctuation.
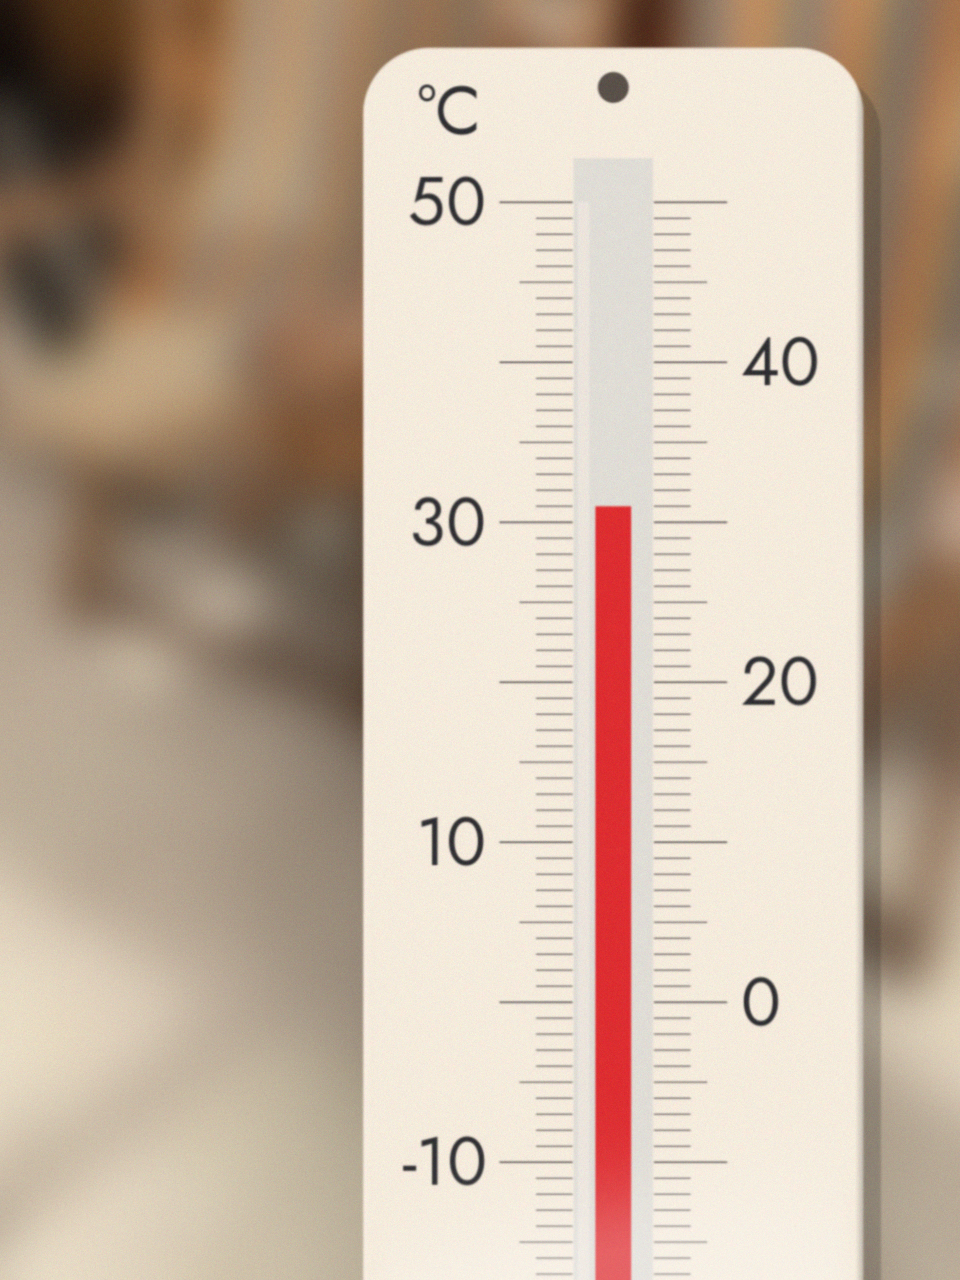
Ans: °C 31
